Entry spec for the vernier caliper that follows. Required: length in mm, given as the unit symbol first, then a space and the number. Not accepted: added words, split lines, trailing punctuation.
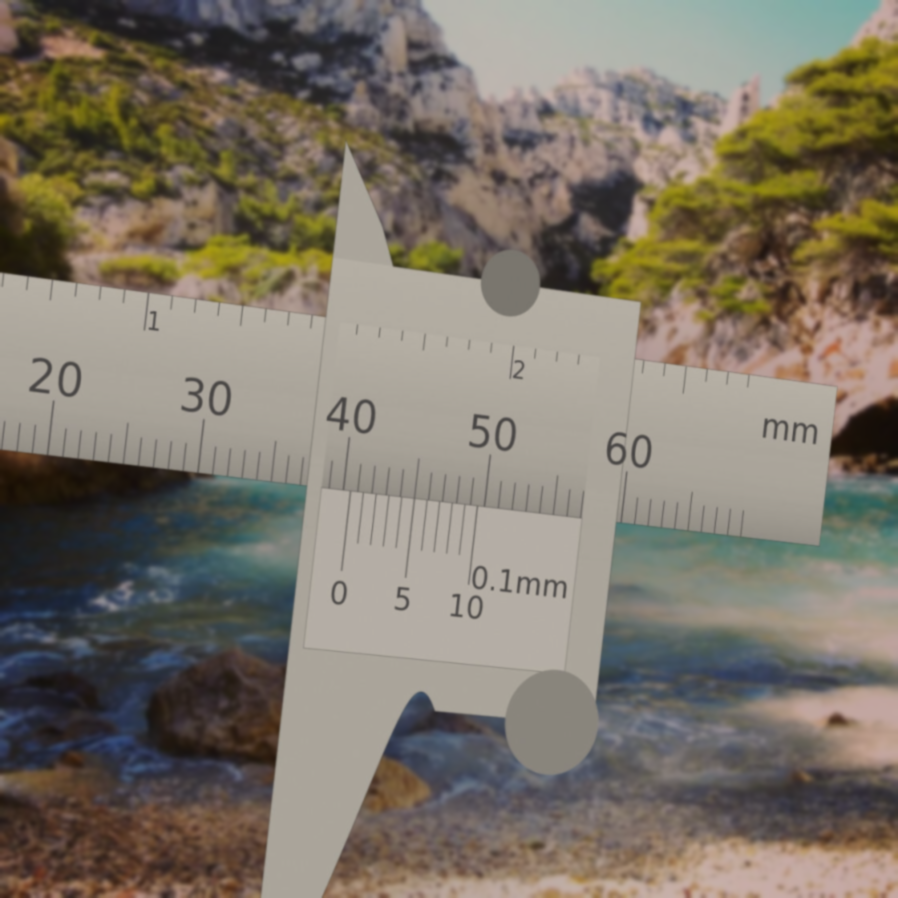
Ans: mm 40.5
